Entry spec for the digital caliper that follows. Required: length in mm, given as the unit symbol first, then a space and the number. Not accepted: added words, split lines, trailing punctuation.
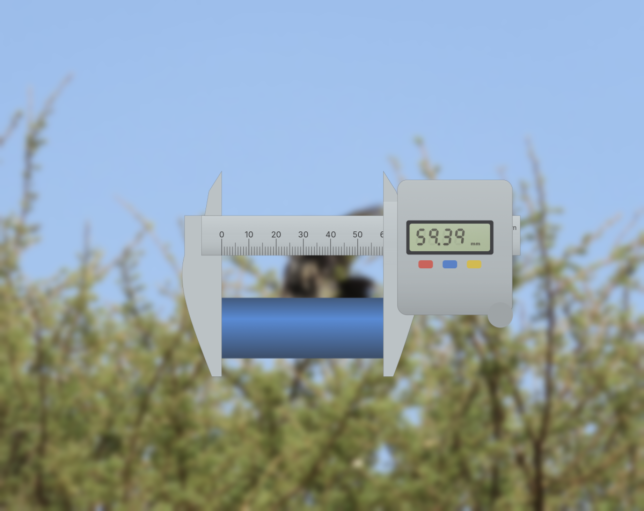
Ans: mm 59.39
